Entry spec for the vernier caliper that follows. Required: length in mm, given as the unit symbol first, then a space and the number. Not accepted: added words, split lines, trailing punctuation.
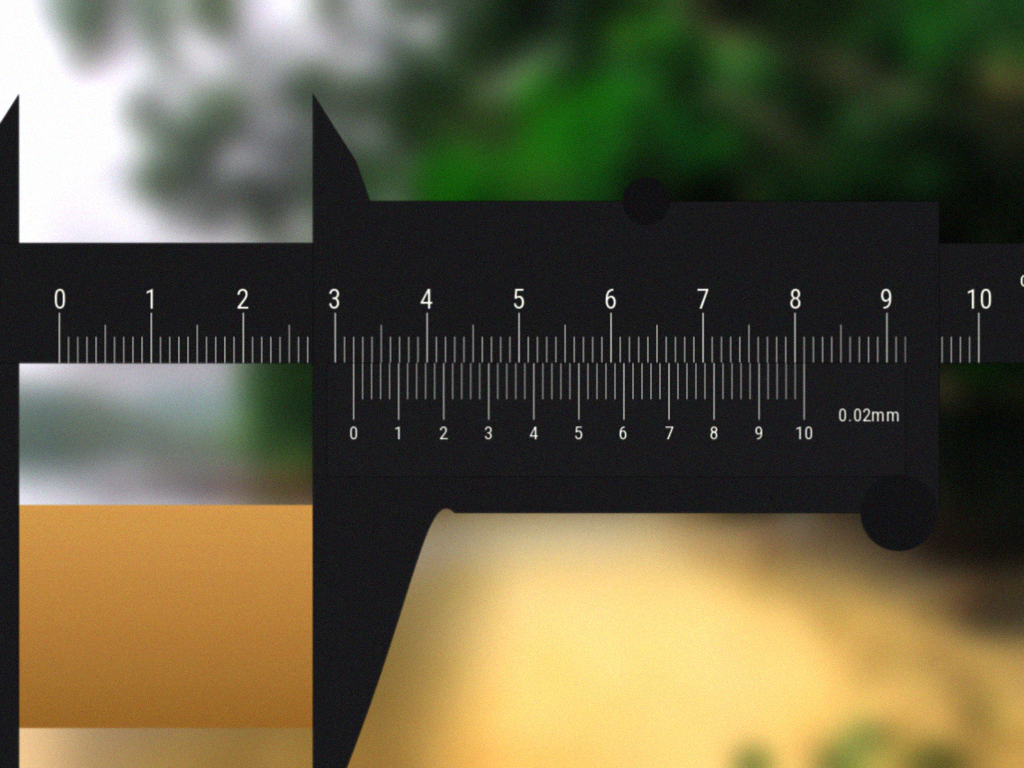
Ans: mm 32.0
